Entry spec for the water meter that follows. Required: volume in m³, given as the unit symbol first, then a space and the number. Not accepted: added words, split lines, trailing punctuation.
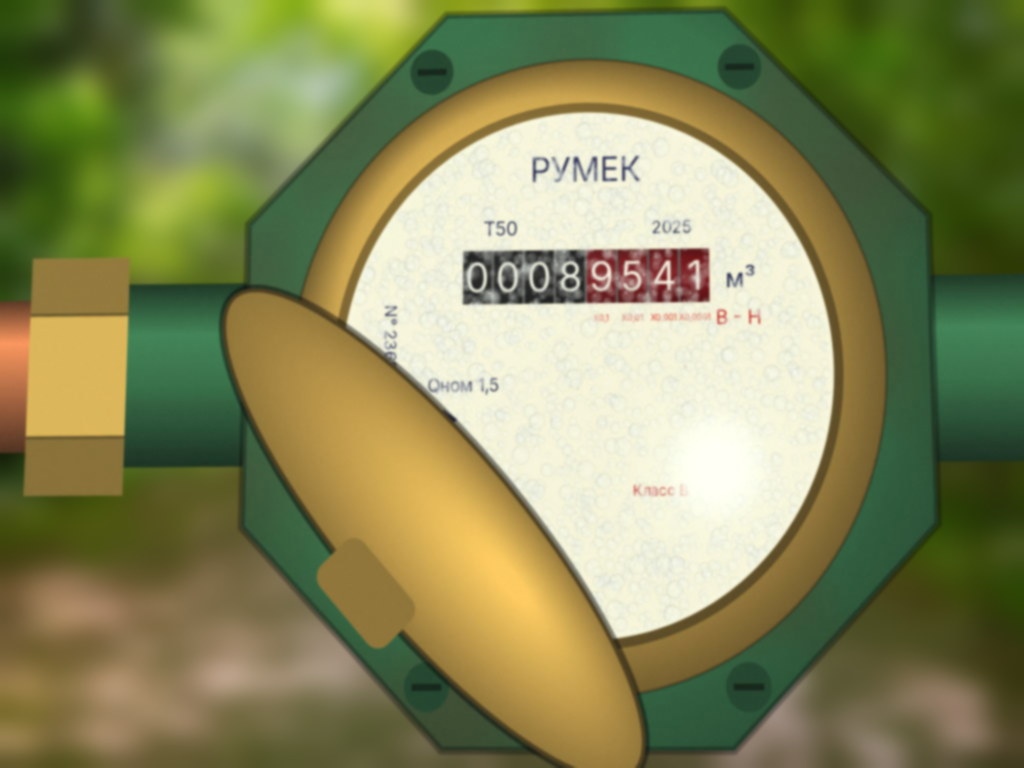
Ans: m³ 8.9541
